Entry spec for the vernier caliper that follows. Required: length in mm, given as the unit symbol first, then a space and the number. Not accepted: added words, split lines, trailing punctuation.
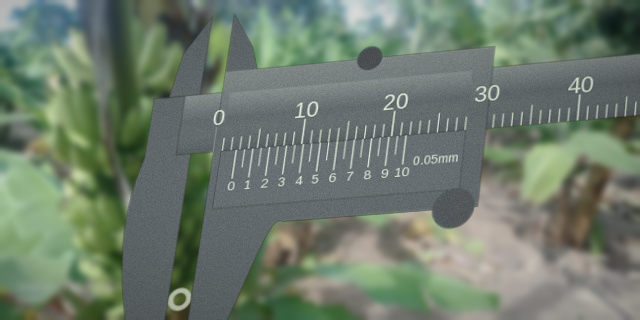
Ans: mm 2.6
